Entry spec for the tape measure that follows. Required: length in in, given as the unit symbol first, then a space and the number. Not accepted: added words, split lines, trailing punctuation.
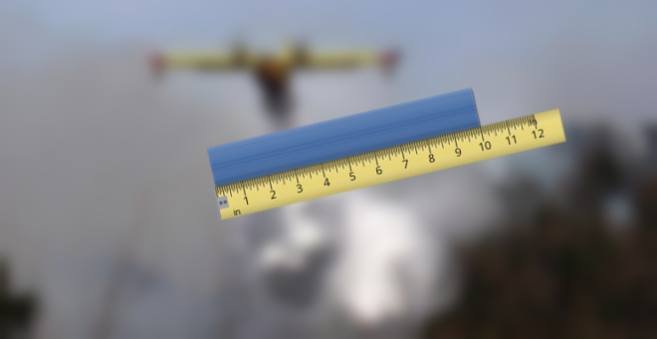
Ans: in 10
